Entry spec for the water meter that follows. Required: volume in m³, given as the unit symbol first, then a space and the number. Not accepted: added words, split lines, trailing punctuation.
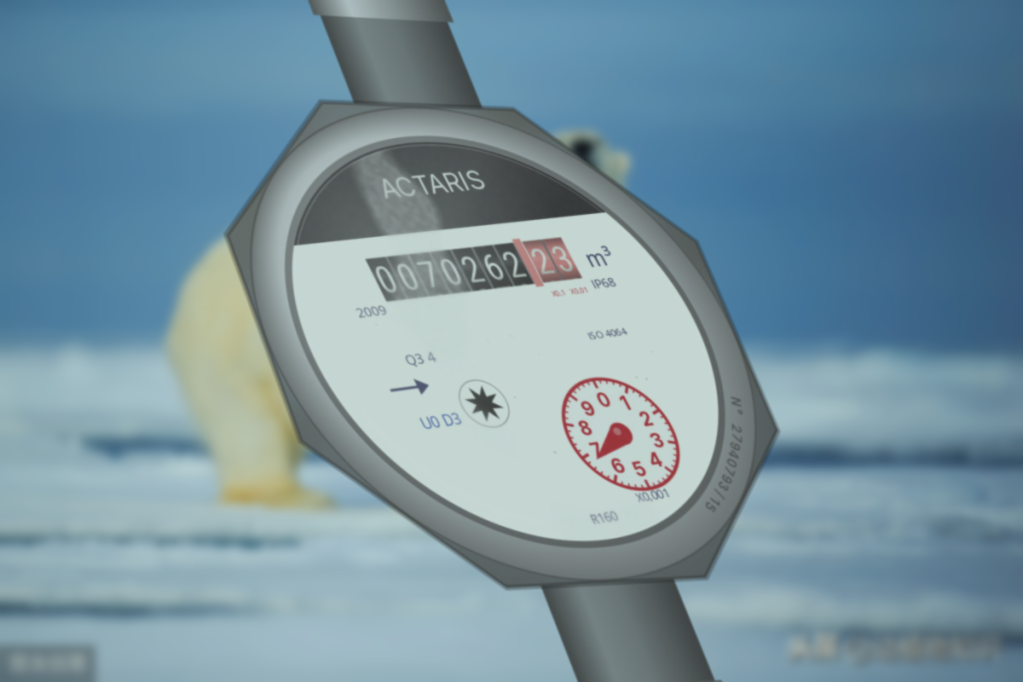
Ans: m³ 70262.236
